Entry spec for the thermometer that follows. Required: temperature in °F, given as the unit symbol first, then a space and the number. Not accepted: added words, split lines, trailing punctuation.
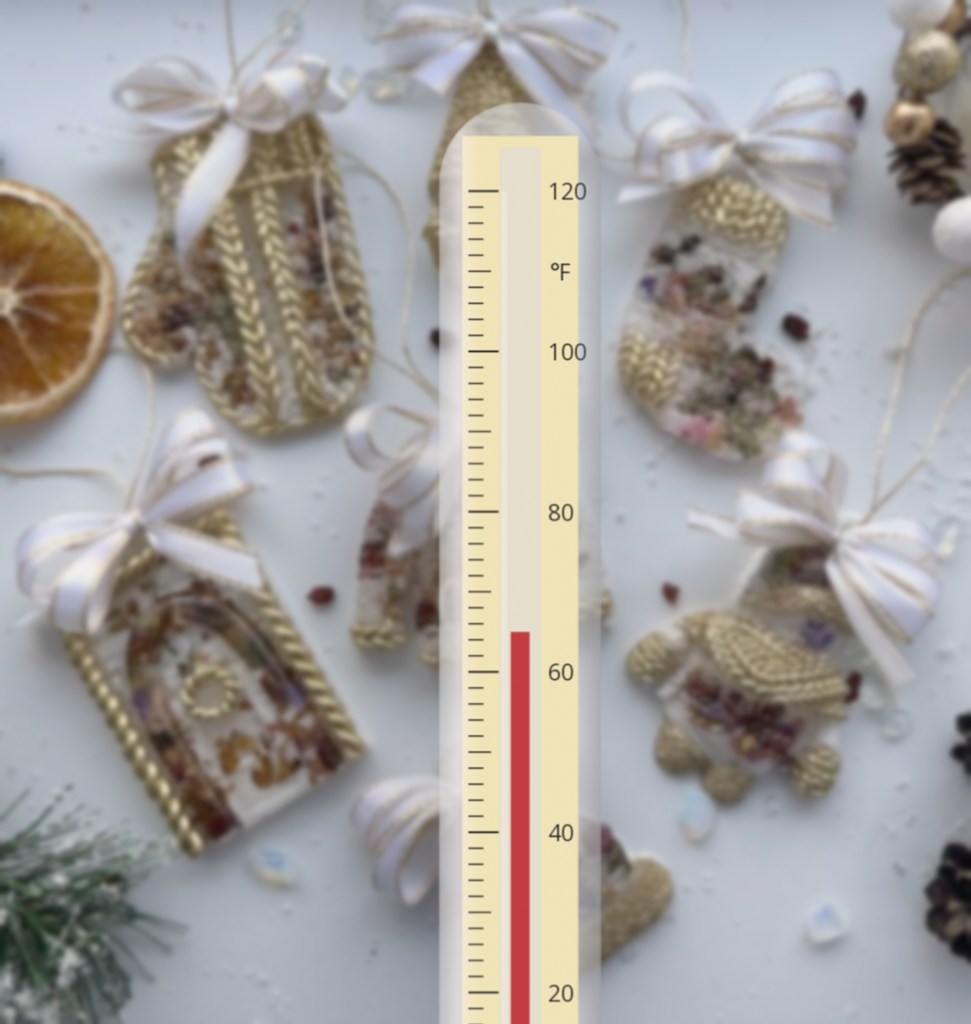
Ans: °F 65
